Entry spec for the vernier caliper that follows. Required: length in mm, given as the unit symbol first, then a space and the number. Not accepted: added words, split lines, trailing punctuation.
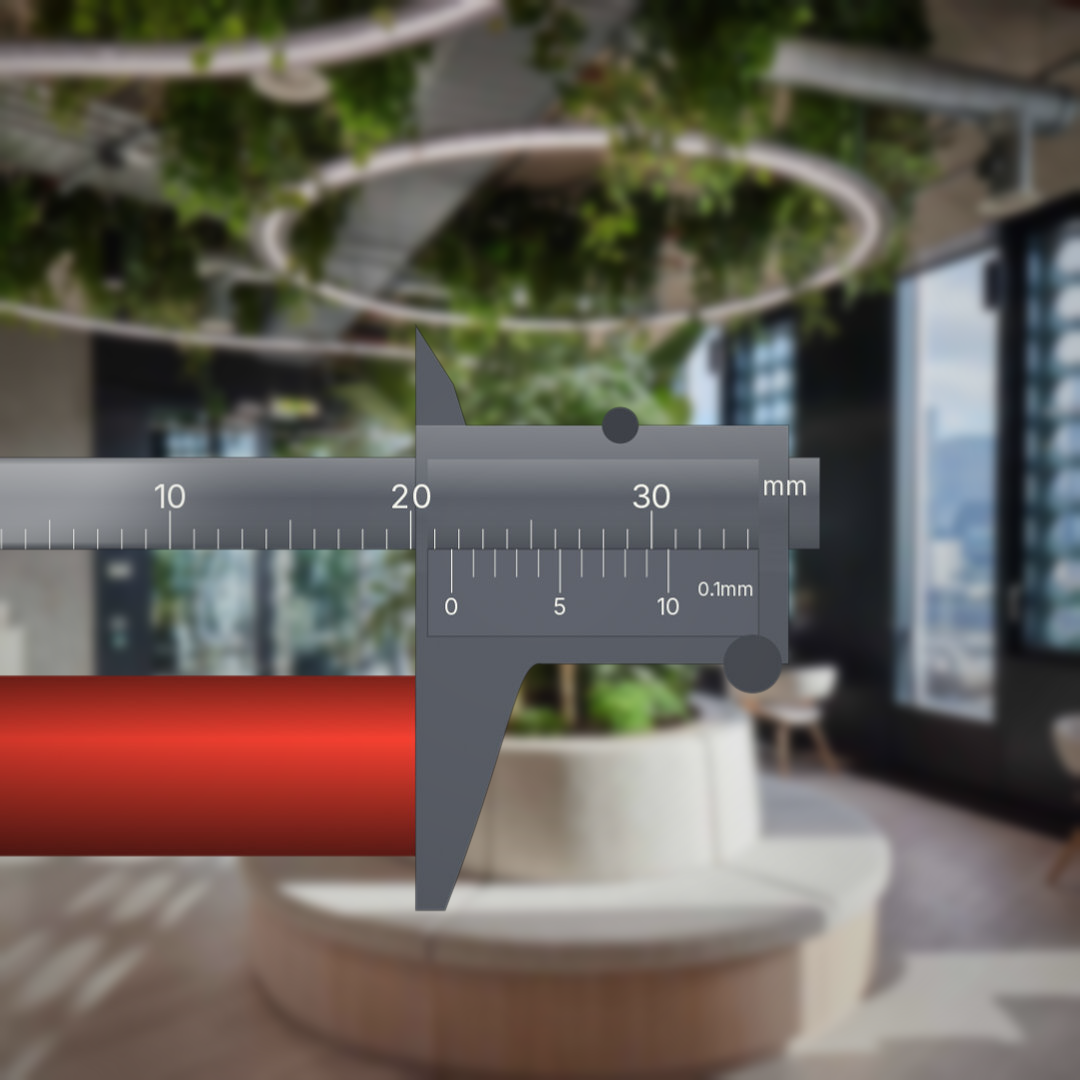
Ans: mm 21.7
